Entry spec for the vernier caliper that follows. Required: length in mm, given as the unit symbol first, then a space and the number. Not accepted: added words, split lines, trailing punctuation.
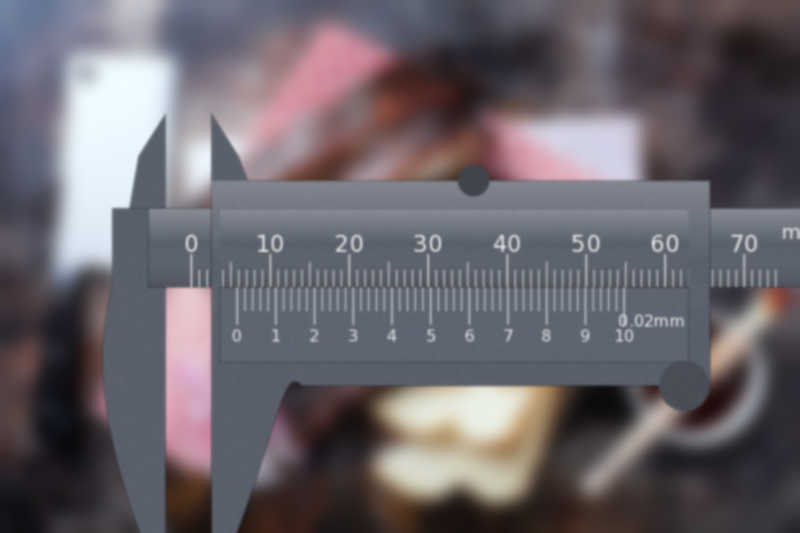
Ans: mm 5.8
